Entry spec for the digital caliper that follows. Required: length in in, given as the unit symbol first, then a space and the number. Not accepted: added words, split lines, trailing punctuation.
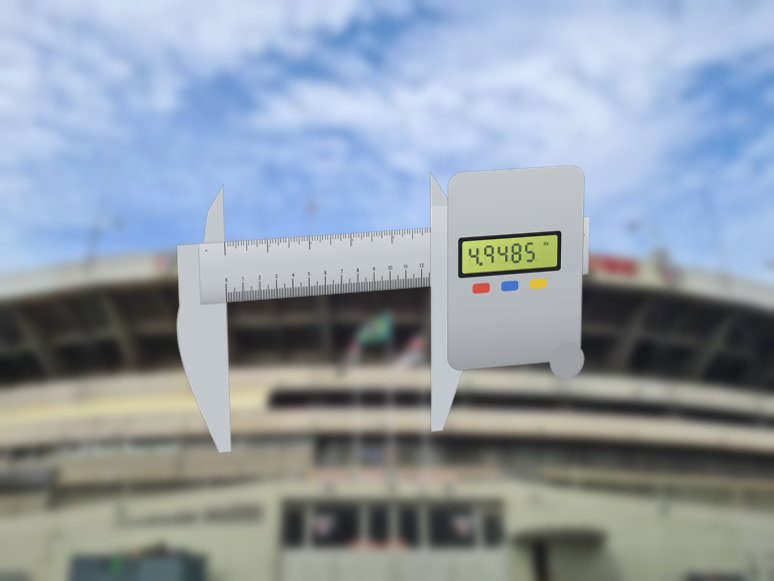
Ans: in 4.9485
